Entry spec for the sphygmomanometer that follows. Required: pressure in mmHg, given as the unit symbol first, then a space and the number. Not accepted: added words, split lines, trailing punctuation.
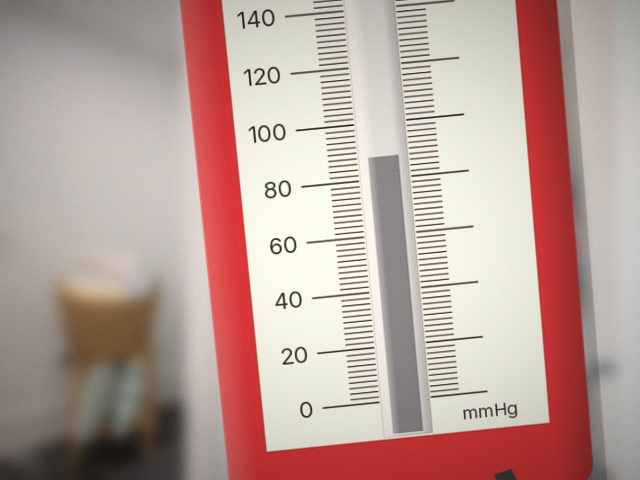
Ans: mmHg 88
